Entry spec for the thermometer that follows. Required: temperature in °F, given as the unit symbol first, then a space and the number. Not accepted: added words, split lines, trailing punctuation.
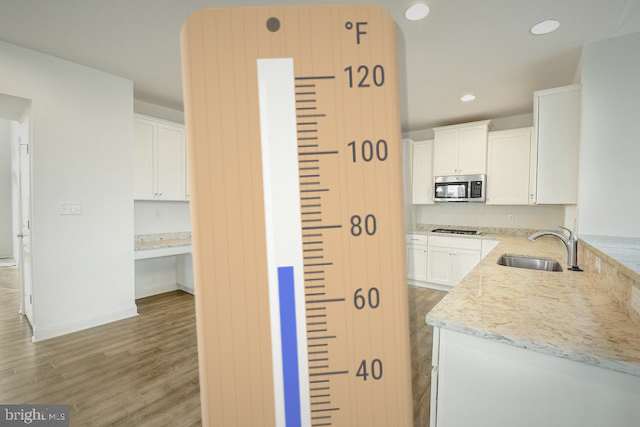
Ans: °F 70
